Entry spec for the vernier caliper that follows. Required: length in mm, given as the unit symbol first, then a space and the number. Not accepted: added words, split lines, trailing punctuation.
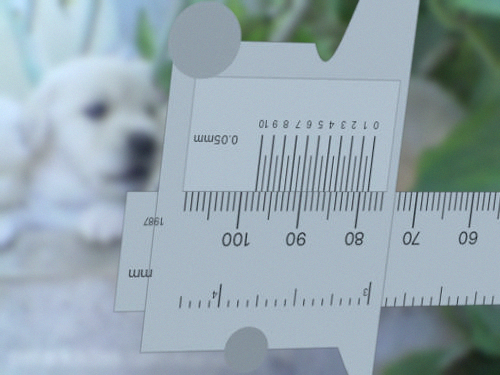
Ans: mm 78.6
